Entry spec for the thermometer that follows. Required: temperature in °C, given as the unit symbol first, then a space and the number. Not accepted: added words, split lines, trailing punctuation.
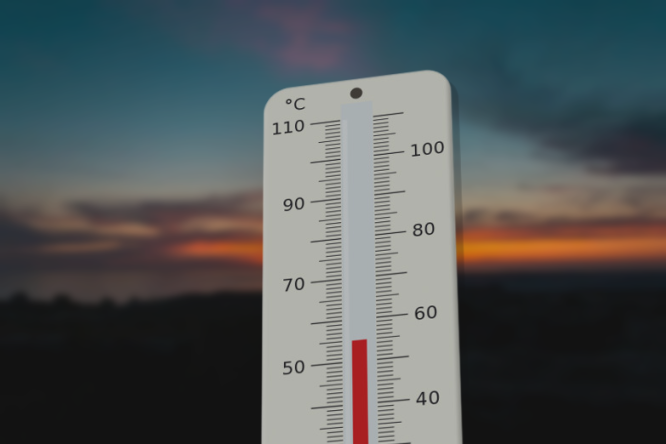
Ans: °C 55
